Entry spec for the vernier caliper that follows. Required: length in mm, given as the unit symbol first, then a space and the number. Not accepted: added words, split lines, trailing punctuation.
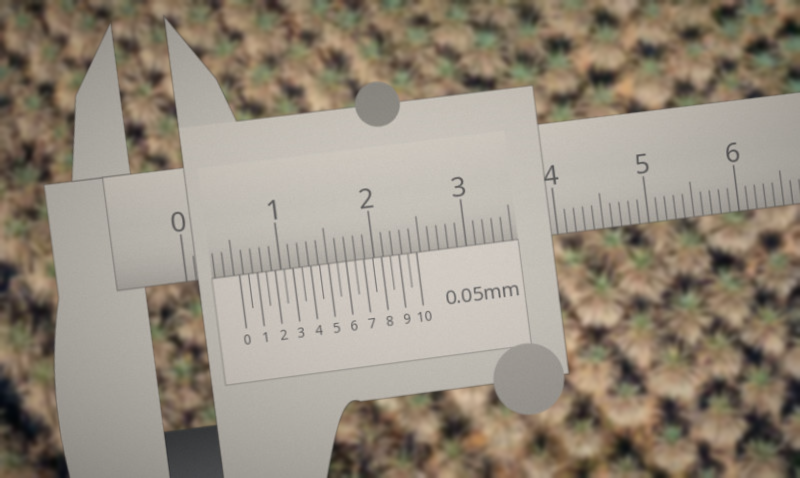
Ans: mm 5.6
